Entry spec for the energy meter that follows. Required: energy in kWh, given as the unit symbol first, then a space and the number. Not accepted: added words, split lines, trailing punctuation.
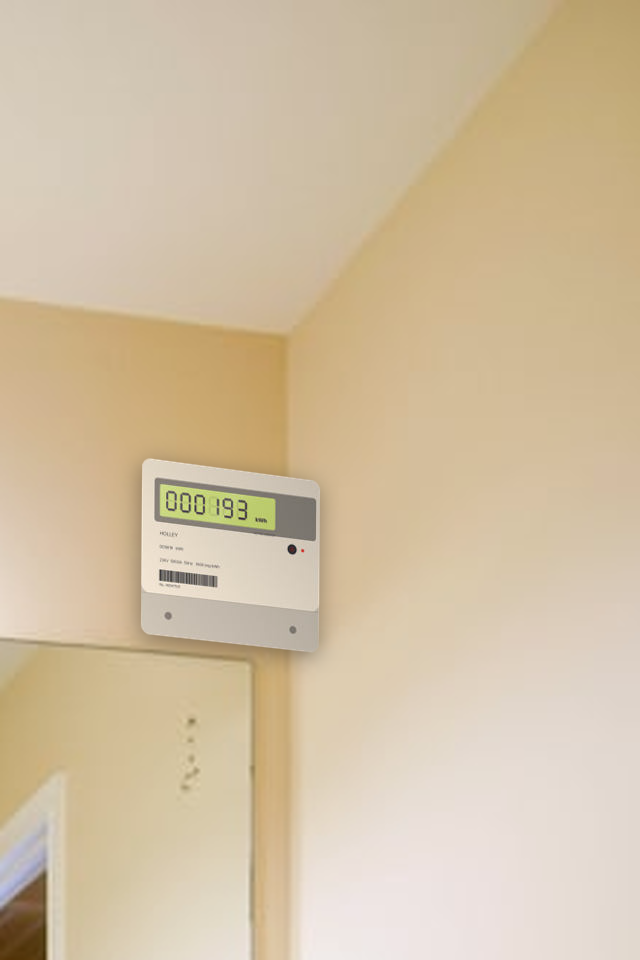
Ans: kWh 193
